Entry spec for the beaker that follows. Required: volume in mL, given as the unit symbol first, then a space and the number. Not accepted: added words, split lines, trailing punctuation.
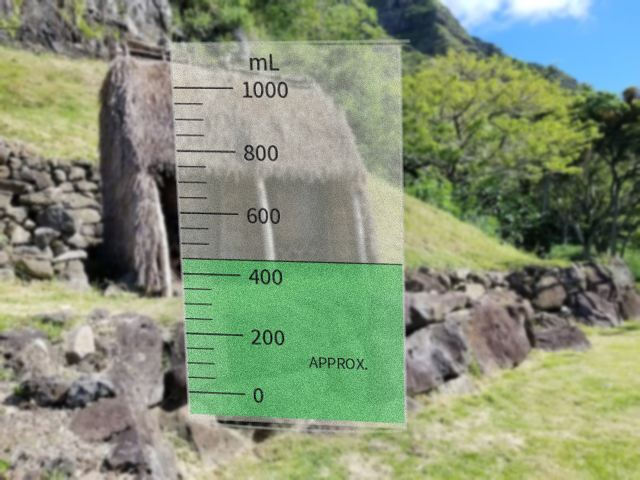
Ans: mL 450
